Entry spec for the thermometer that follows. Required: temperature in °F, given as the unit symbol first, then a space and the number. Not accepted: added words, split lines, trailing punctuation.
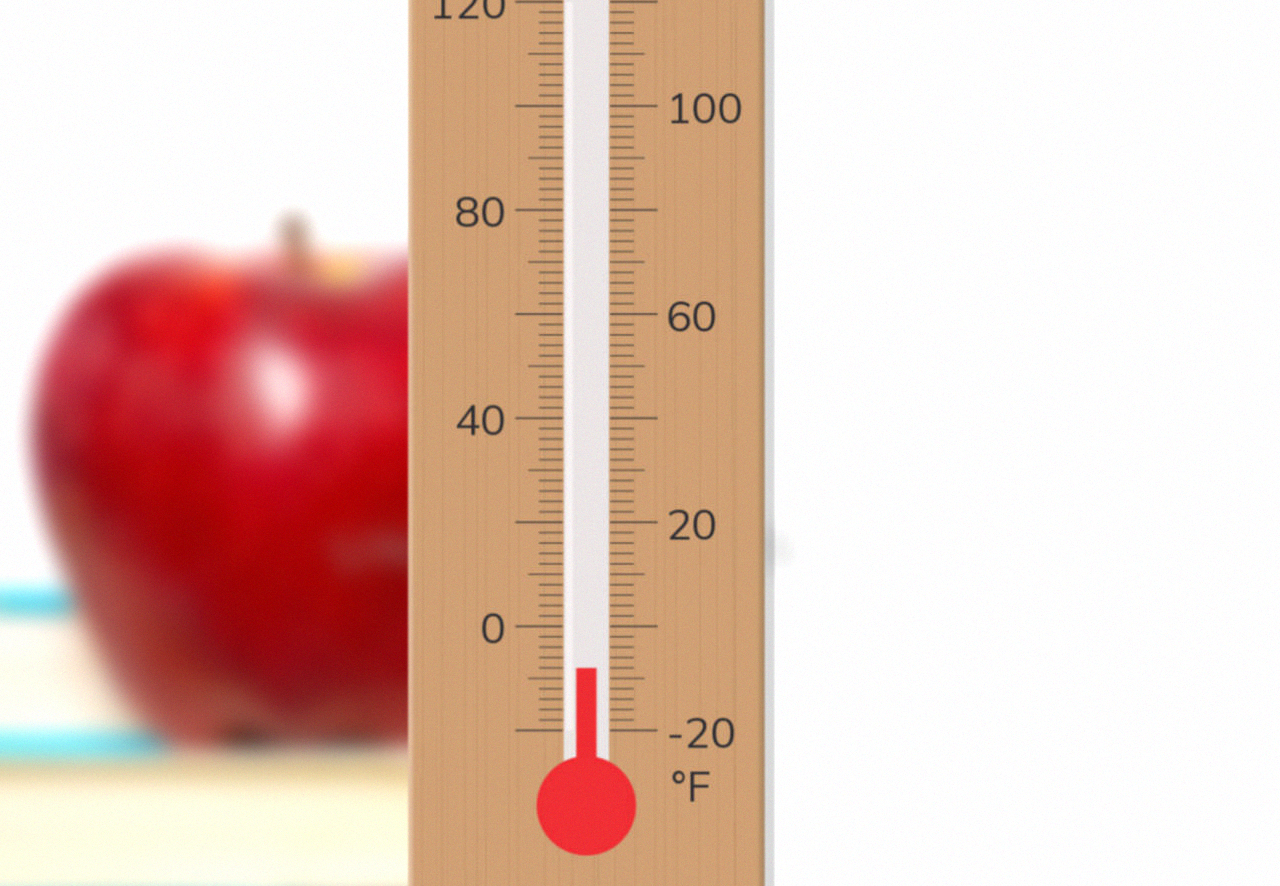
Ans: °F -8
